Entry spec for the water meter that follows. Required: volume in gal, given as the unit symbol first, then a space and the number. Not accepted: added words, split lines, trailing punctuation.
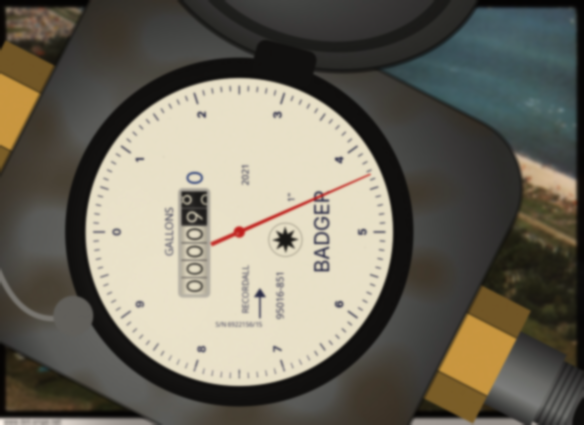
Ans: gal 984.3
